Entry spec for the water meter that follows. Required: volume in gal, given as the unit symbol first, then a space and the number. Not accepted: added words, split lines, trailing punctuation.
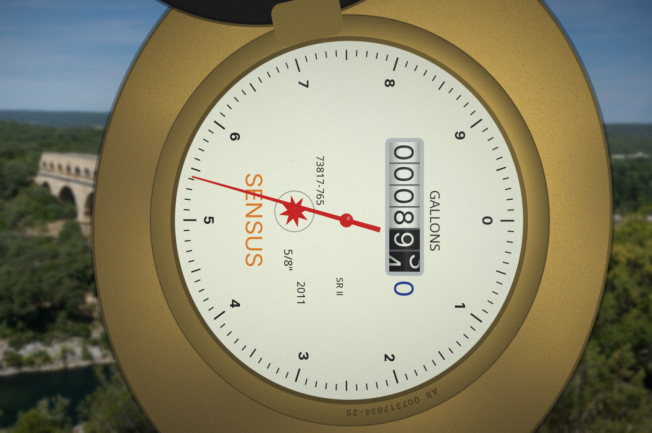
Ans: gal 8935.4
